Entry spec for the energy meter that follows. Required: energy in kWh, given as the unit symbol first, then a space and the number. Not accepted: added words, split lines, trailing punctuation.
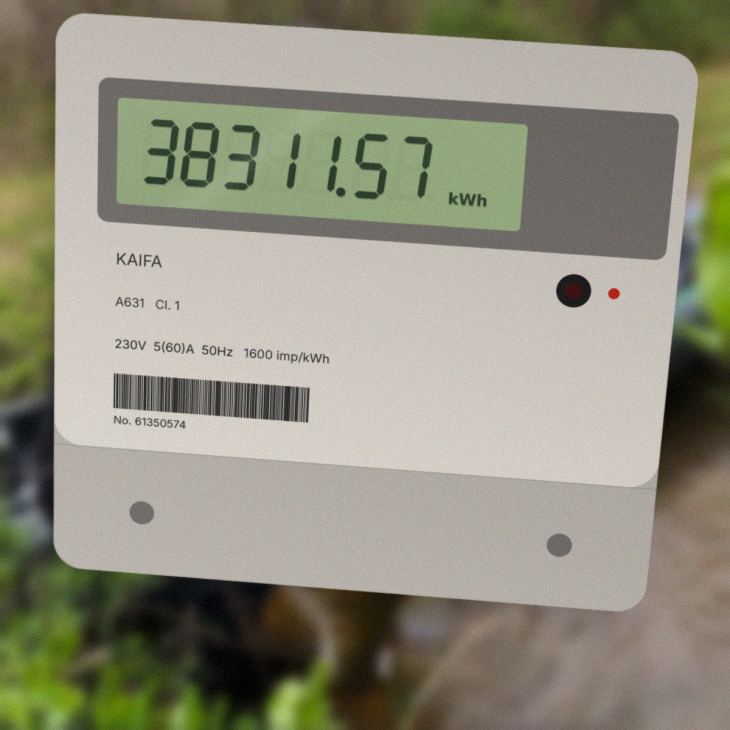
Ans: kWh 38311.57
